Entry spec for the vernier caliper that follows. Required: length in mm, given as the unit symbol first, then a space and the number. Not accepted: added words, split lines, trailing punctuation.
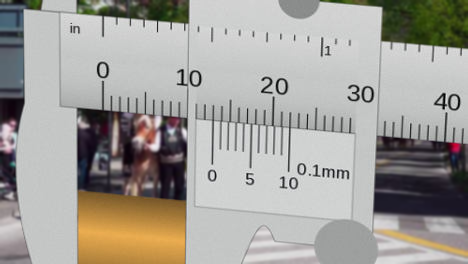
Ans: mm 13.0
